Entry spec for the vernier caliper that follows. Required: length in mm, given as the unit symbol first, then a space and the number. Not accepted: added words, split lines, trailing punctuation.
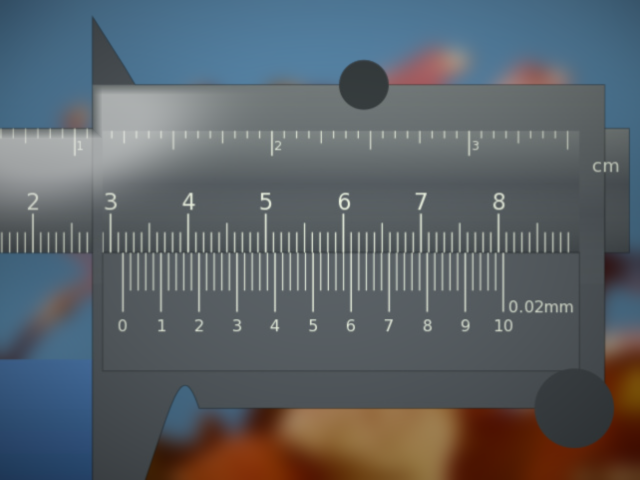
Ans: mm 31.6
